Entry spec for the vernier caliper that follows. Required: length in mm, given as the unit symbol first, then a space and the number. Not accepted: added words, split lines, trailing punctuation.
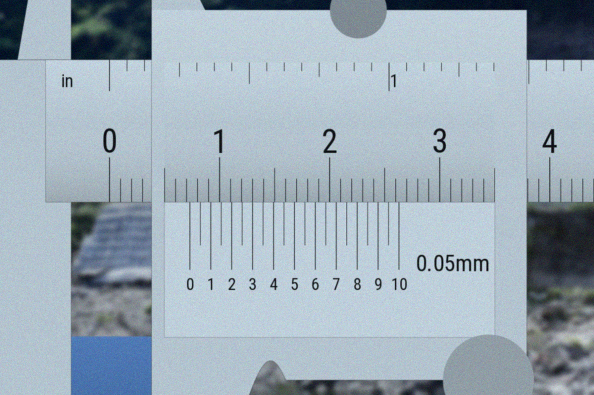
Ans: mm 7.3
